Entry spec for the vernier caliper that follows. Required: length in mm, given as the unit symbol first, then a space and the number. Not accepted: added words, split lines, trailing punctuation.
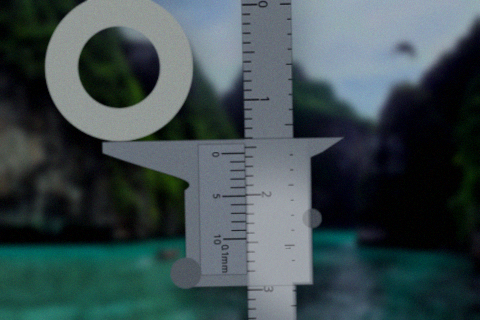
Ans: mm 15.6
